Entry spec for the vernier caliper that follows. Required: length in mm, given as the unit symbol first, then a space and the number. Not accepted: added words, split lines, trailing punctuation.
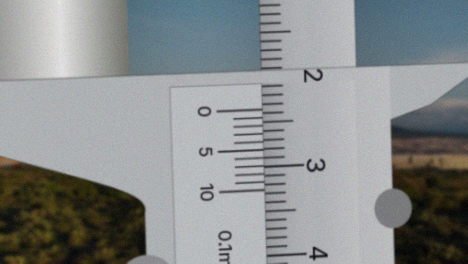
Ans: mm 23.6
